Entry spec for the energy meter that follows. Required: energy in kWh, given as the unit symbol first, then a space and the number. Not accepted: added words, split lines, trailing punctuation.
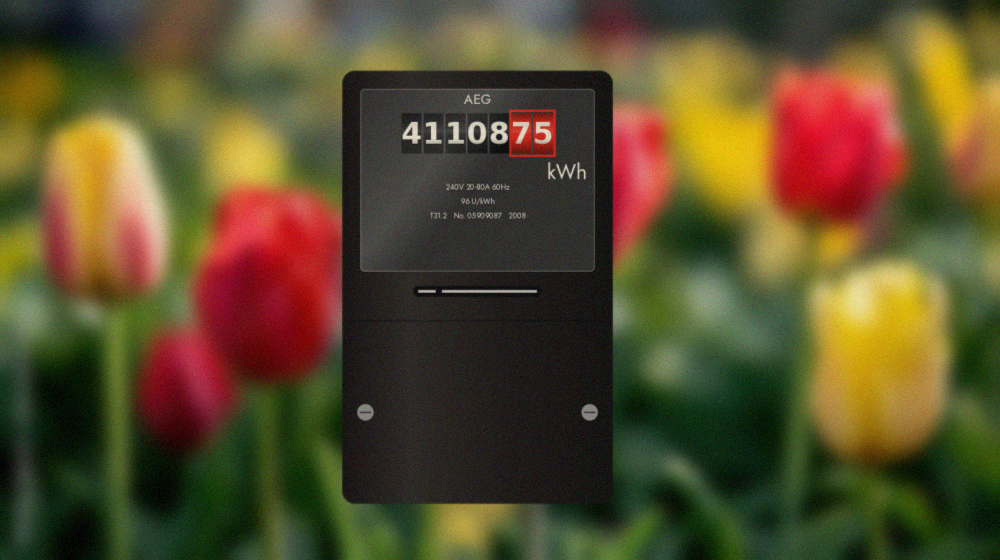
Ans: kWh 41108.75
